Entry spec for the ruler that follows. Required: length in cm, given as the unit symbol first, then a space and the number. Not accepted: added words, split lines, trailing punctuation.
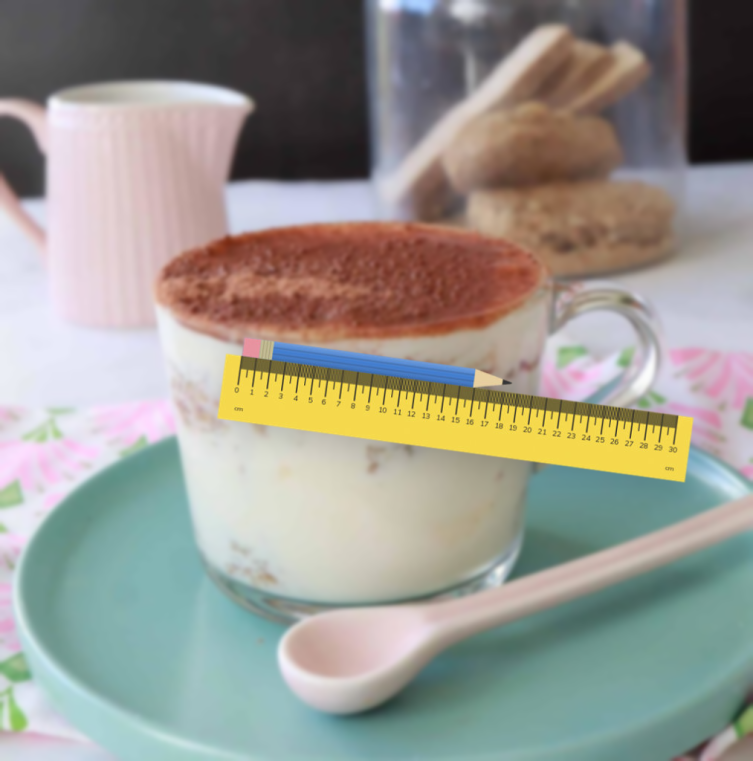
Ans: cm 18.5
